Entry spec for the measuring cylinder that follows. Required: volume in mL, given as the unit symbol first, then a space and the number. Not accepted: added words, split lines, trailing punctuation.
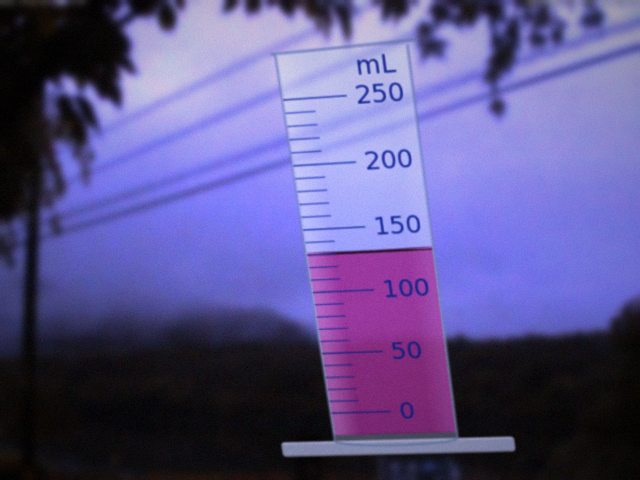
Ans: mL 130
